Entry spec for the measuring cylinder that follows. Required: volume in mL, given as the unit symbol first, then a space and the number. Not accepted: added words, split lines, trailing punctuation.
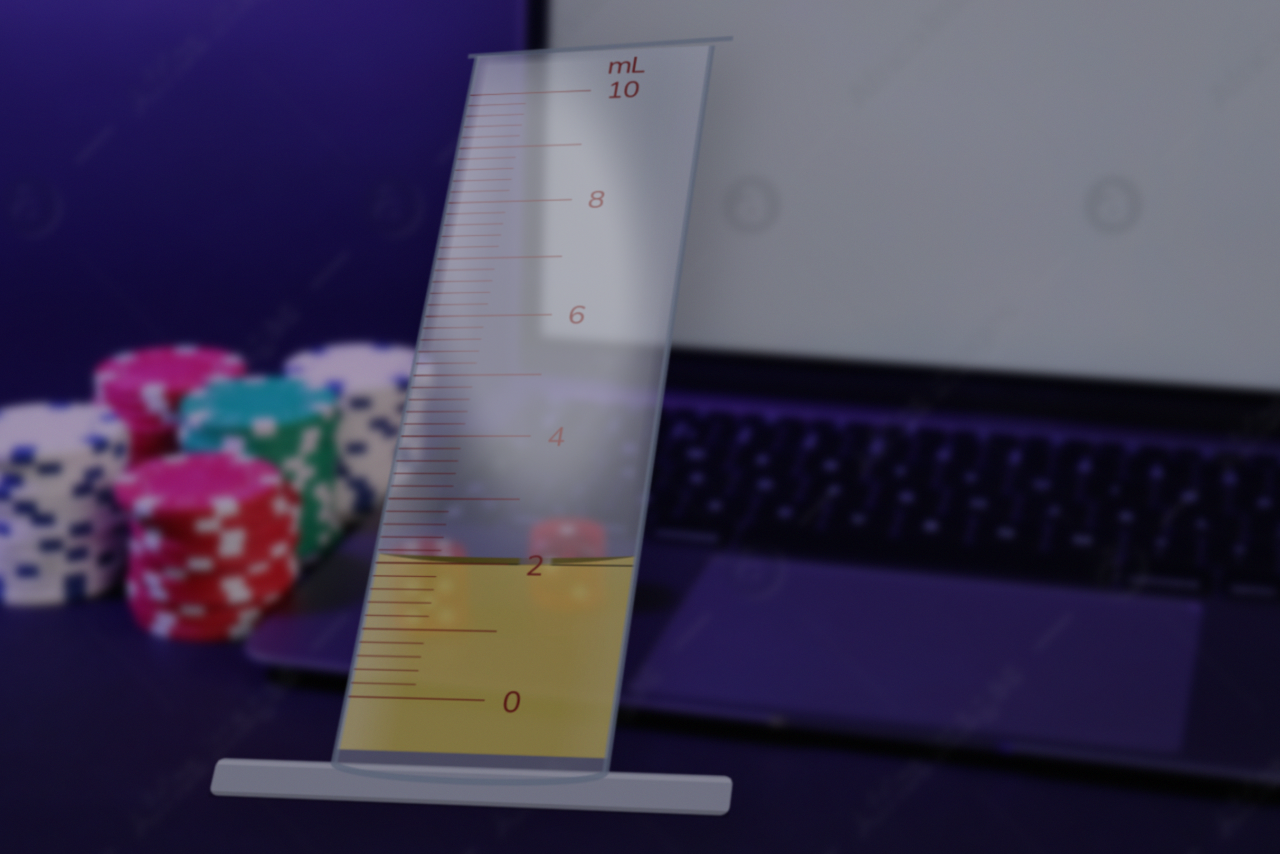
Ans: mL 2
